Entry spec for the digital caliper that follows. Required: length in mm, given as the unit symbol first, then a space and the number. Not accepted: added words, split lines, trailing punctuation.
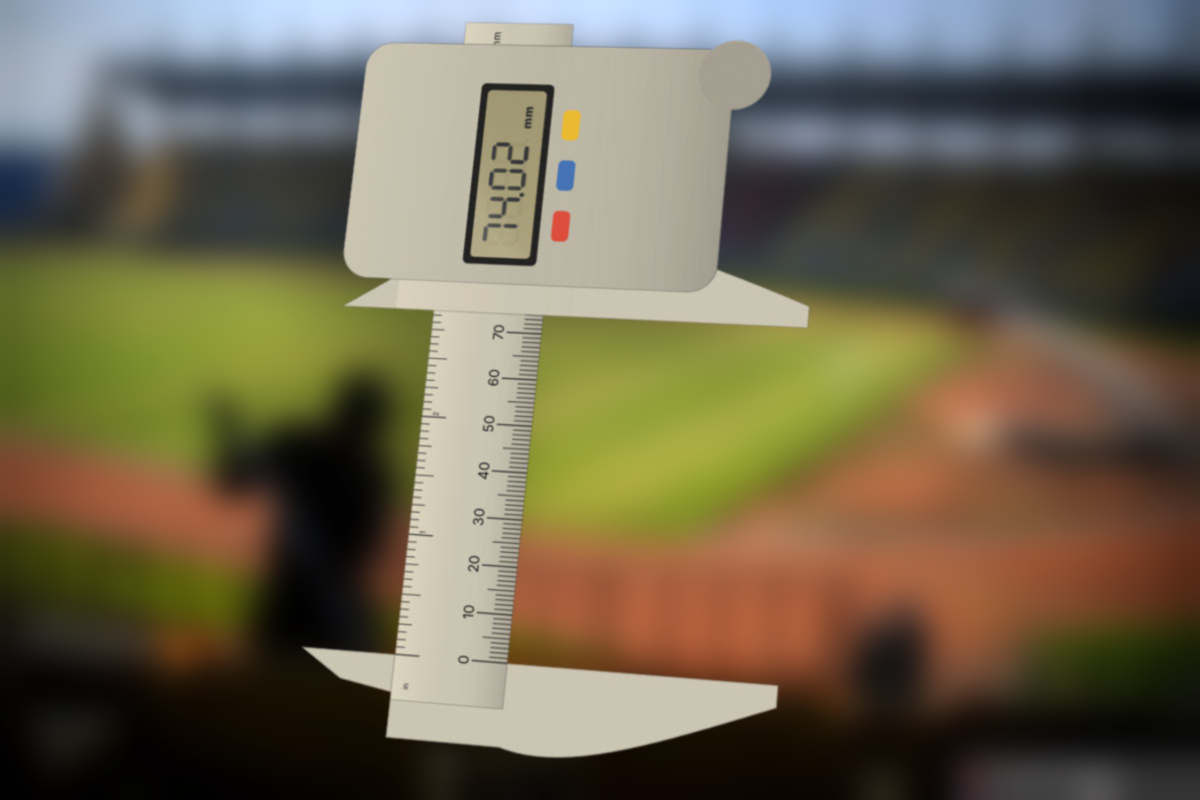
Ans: mm 74.02
